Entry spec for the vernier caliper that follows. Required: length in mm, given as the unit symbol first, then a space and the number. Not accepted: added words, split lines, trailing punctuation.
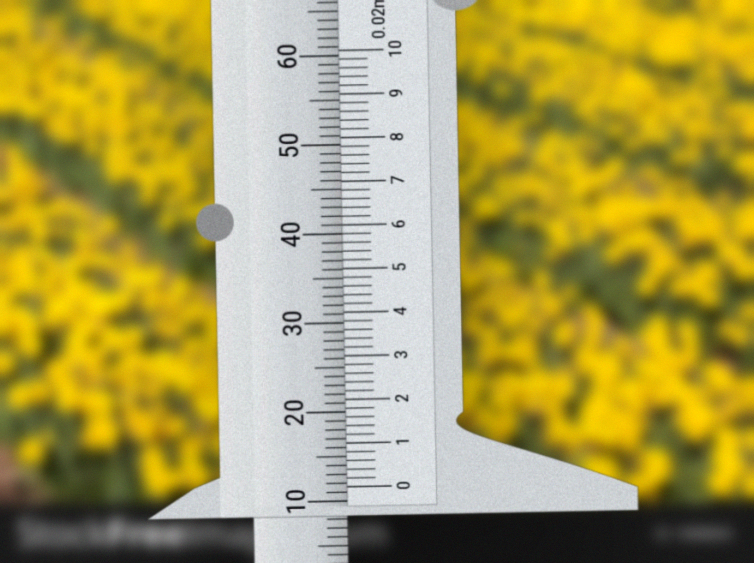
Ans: mm 11.6
